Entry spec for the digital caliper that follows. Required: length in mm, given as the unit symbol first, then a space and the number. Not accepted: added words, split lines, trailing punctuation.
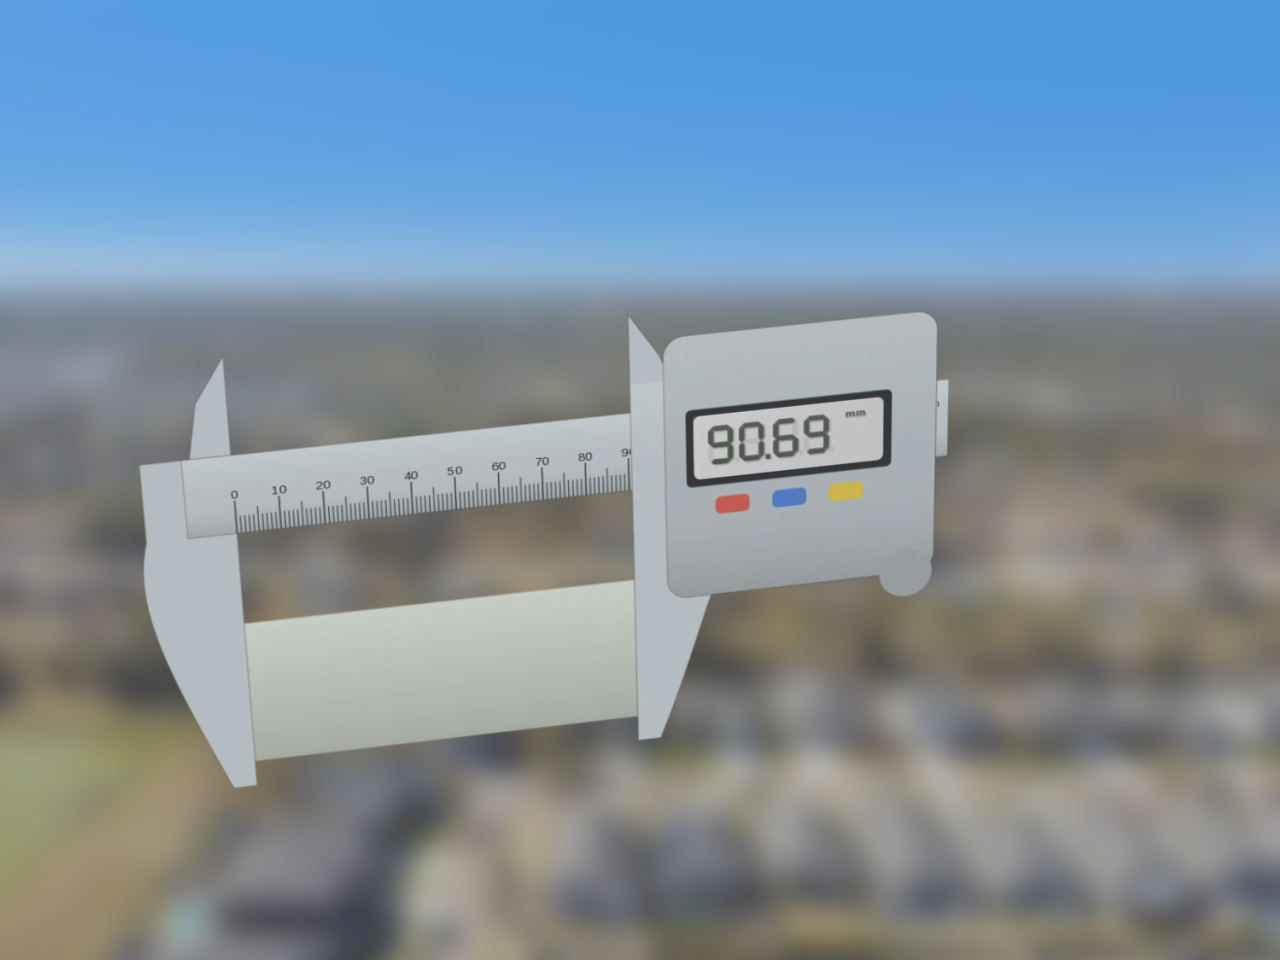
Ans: mm 90.69
